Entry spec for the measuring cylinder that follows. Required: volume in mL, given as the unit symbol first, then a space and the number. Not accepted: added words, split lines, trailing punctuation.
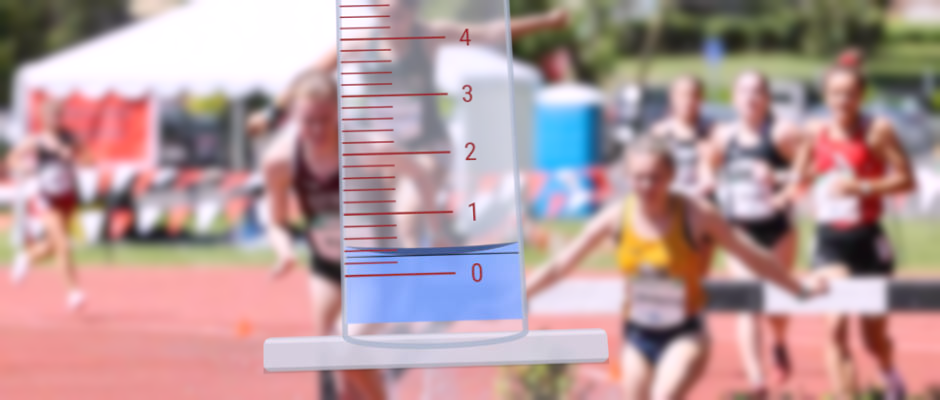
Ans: mL 0.3
